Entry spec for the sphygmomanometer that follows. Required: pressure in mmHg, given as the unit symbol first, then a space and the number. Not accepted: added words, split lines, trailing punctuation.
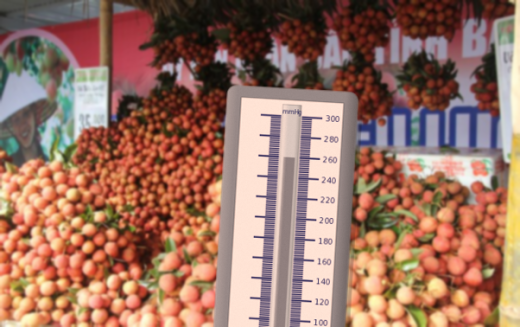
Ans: mmHg 260
